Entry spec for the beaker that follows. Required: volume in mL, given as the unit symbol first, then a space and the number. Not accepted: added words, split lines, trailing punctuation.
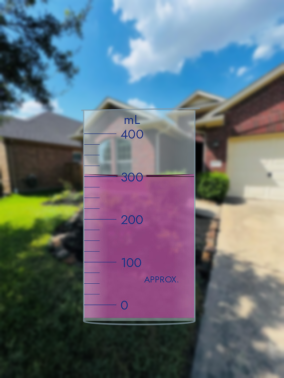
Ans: mL 300
